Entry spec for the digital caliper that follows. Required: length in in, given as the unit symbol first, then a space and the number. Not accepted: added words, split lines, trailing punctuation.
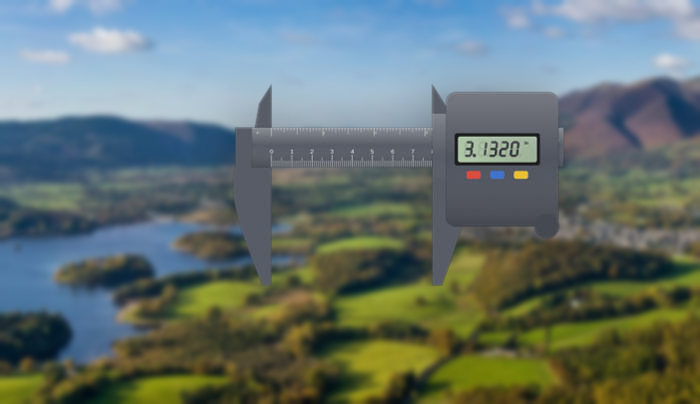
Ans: in 3.1320
